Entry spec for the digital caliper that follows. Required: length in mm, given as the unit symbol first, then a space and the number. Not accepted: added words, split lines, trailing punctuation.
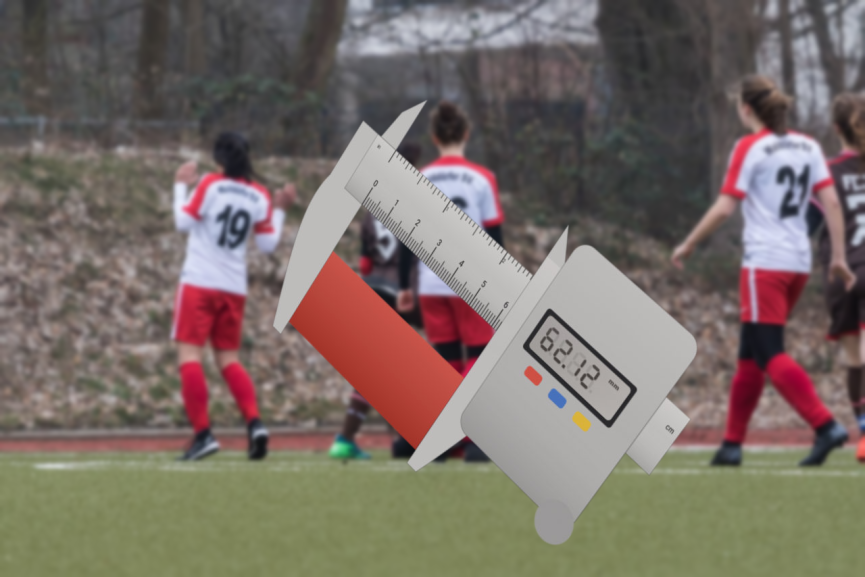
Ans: mm 62.12
